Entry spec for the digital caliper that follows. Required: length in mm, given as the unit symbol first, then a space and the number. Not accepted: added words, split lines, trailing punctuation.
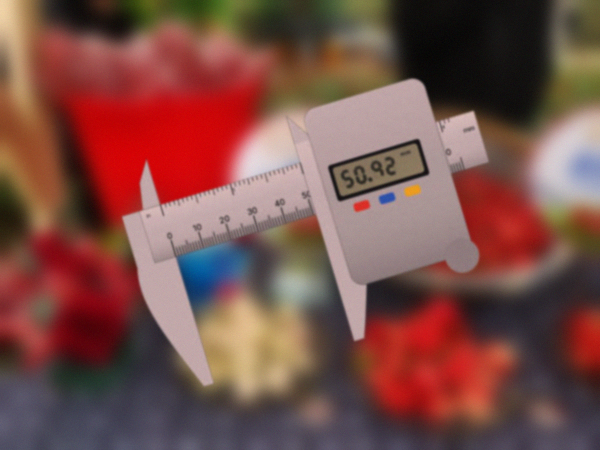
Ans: mm 50.92
